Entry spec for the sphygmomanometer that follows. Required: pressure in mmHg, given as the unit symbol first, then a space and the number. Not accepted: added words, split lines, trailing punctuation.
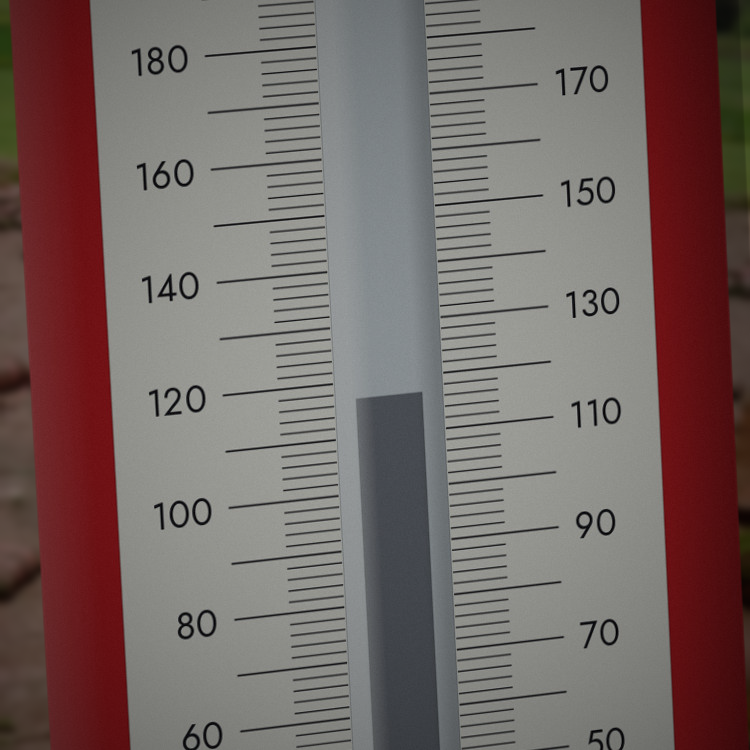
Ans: mmHg 117
